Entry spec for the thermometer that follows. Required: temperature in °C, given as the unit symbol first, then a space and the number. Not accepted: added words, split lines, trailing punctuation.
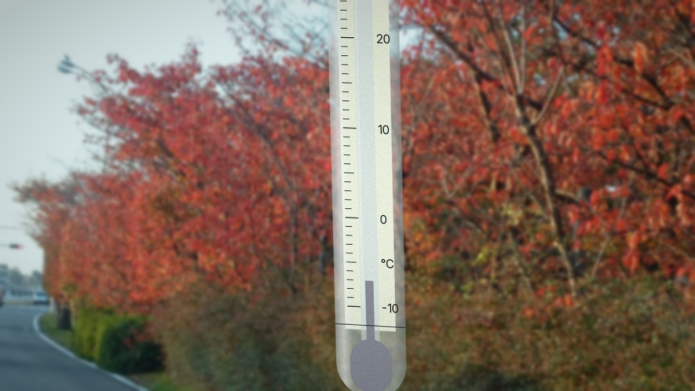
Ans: °C -7
